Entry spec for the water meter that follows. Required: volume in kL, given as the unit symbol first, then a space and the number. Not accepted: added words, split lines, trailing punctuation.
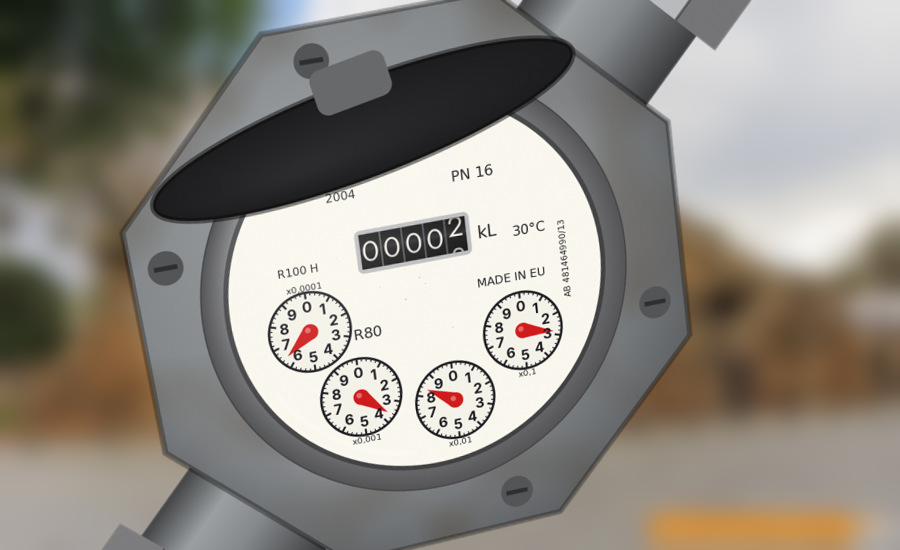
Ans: kL 2.2836
